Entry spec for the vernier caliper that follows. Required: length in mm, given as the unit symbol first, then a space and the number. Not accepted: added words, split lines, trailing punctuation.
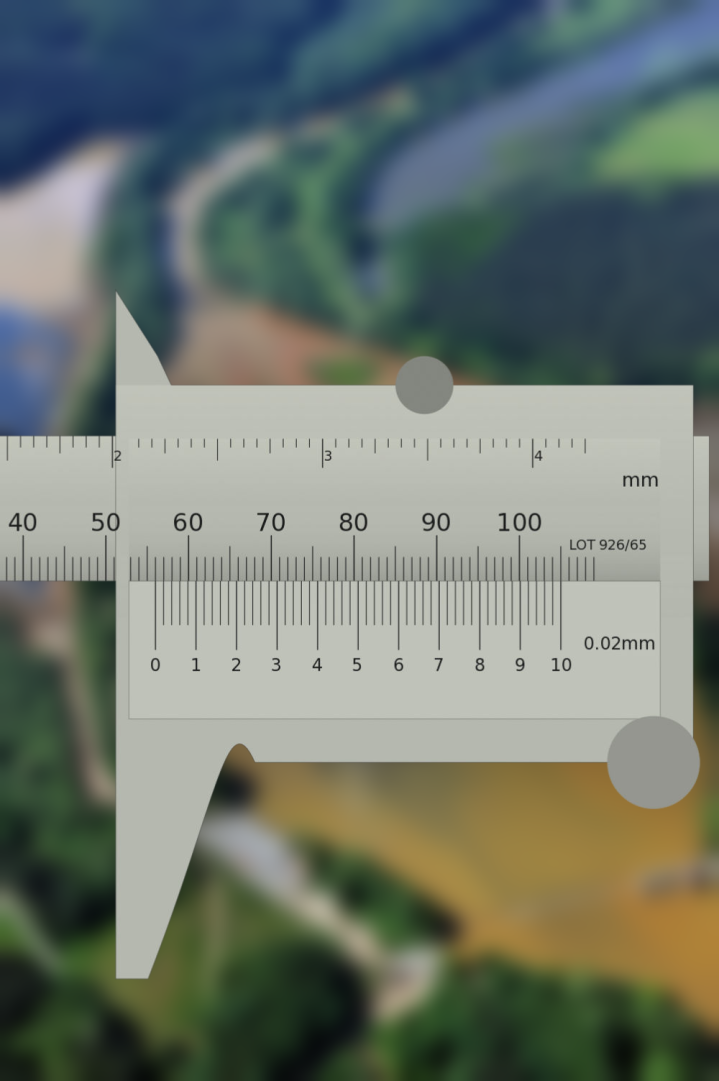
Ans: mm 56.0
